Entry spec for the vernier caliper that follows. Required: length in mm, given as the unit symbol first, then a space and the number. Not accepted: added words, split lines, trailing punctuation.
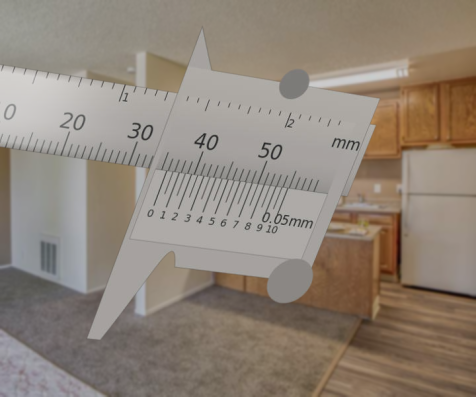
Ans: mm 35.8
